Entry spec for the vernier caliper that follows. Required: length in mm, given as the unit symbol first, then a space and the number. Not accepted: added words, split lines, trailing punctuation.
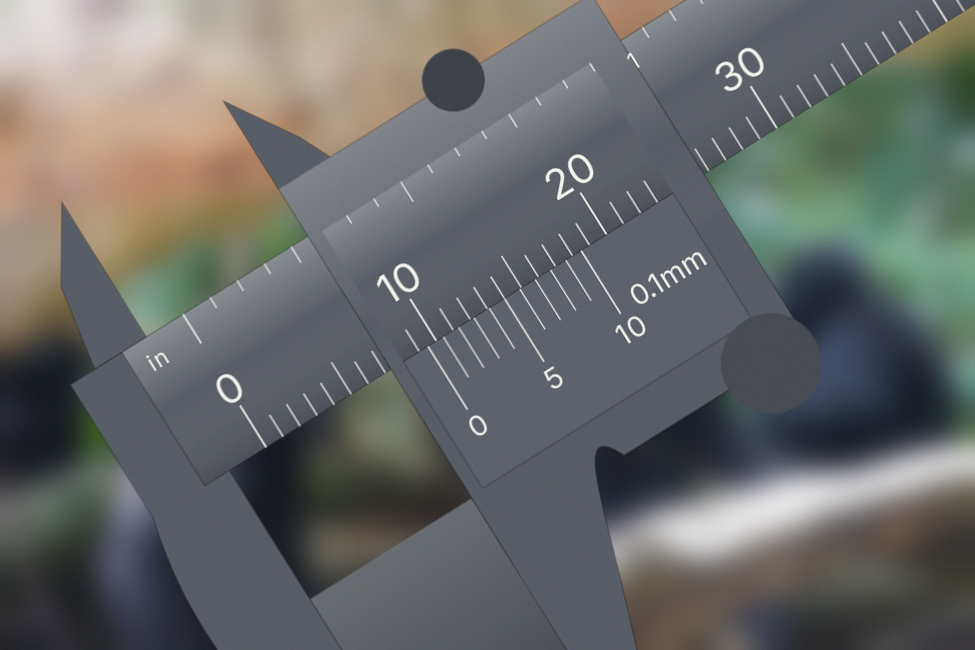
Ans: mm 9.5
